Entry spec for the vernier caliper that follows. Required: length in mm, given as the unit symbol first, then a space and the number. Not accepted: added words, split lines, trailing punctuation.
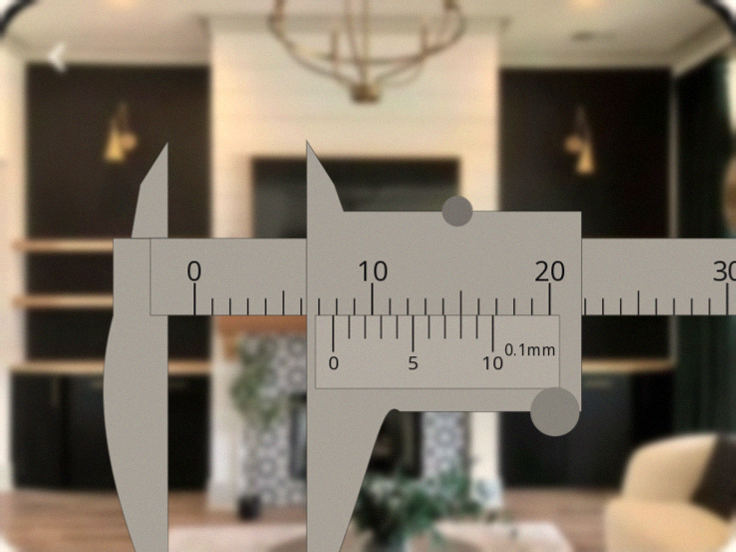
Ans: mm 7.8
